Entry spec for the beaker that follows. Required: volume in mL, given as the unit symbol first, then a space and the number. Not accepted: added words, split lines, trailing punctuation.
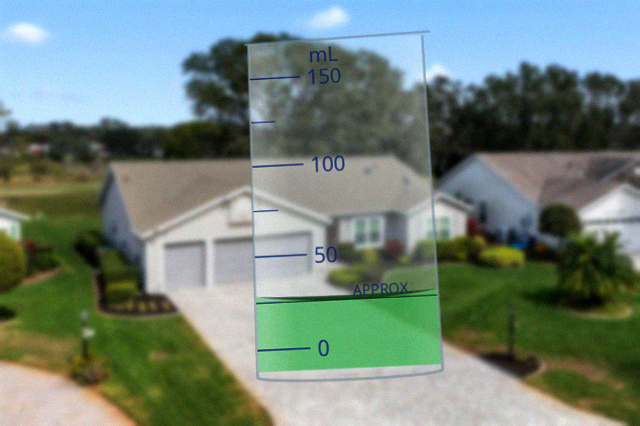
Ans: mL 25
